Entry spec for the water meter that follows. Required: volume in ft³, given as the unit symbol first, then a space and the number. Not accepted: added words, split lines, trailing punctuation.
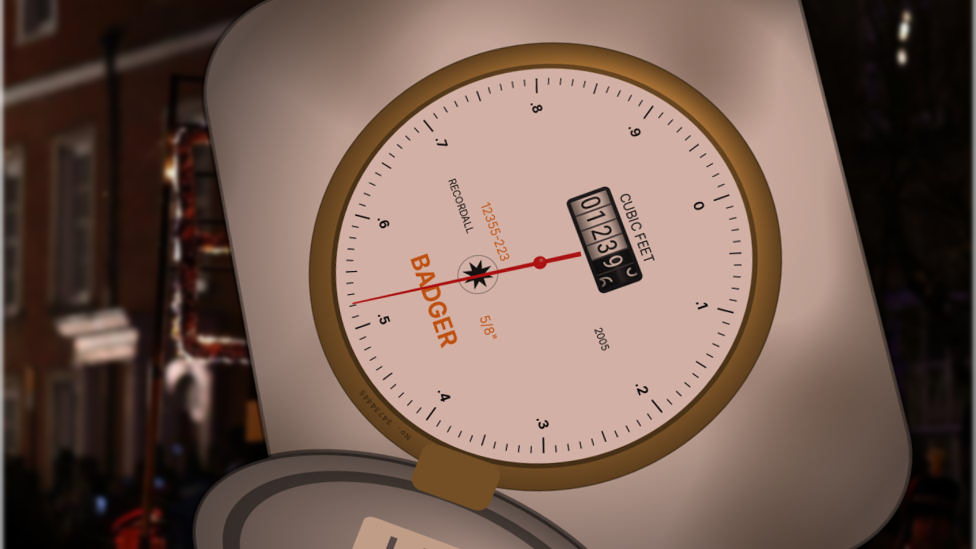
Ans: ft³ 12395.52
